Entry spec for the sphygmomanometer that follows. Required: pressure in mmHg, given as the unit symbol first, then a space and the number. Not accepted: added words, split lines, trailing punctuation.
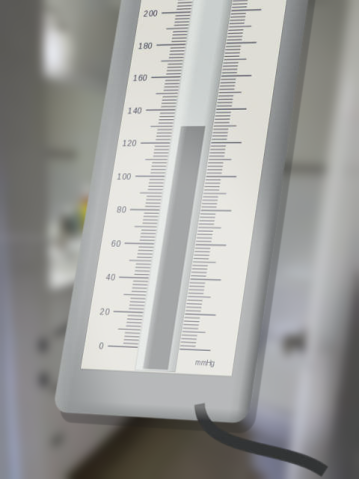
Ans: mmHg 130
